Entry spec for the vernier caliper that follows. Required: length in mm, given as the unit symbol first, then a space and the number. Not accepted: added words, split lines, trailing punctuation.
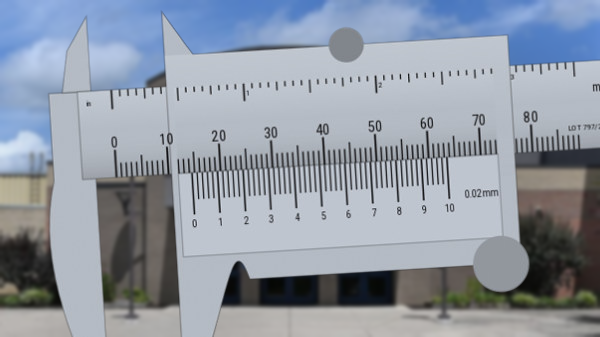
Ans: mm 14.5
